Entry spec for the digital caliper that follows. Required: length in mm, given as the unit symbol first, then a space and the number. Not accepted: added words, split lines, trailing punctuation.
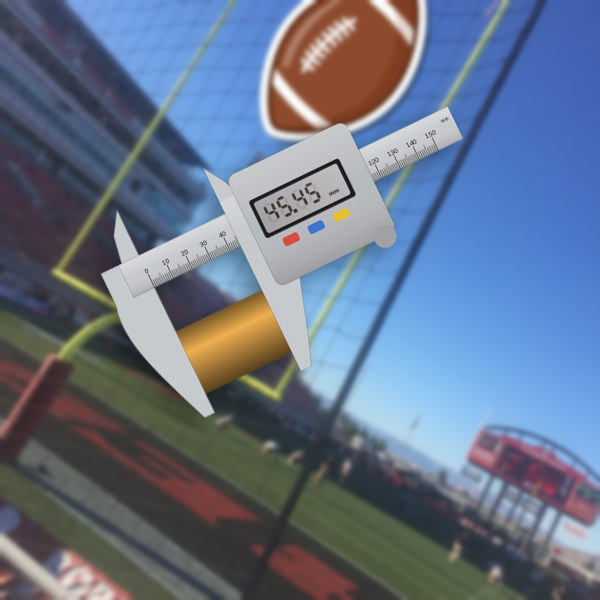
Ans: mm 45.45
